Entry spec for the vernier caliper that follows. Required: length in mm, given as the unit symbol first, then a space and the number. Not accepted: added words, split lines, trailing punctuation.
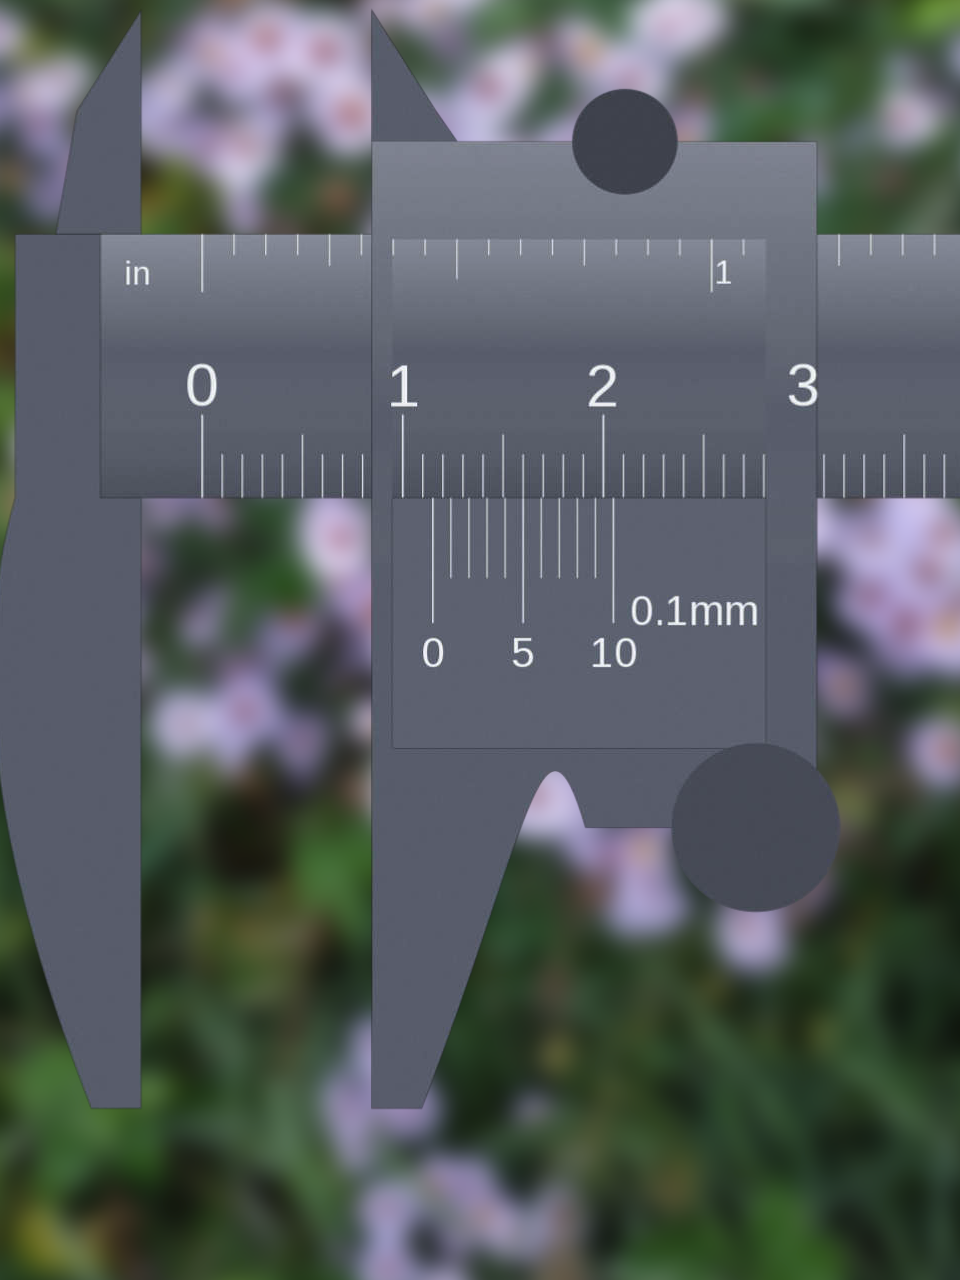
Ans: mm 11.5
